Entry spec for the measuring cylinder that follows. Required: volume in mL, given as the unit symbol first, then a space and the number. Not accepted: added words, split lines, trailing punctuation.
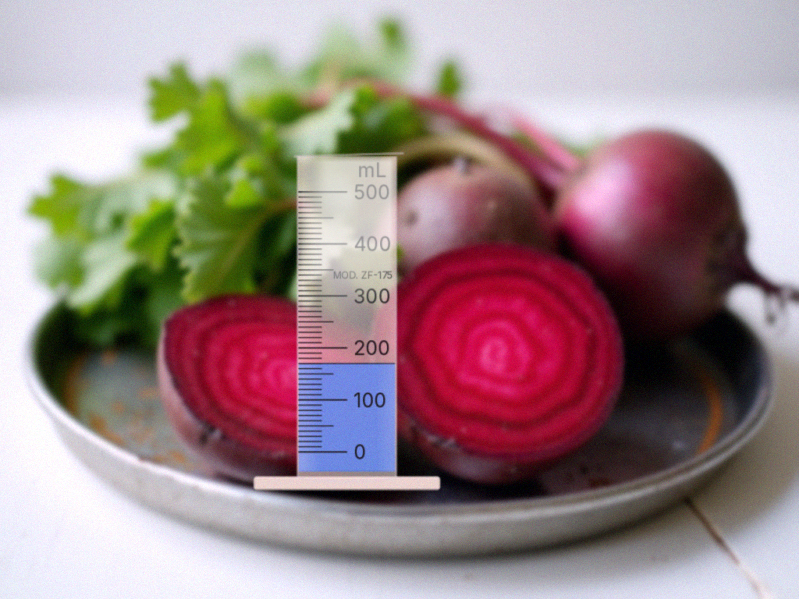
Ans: mL 170
